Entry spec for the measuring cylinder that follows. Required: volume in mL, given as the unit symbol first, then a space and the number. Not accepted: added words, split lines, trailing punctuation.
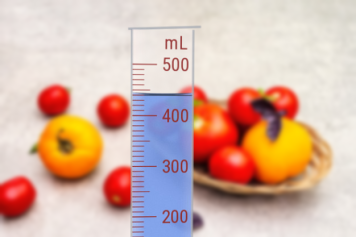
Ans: mL 440
